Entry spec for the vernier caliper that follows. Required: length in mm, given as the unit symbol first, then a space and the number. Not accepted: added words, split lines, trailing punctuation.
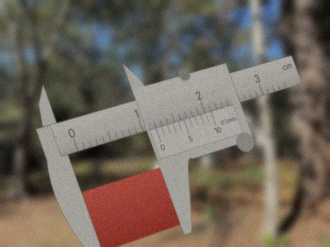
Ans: mm 12.0
